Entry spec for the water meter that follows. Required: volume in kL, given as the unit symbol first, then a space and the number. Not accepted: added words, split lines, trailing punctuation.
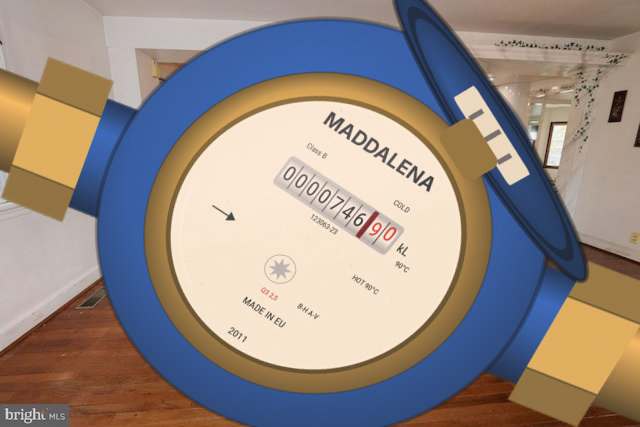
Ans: kL 746.90
